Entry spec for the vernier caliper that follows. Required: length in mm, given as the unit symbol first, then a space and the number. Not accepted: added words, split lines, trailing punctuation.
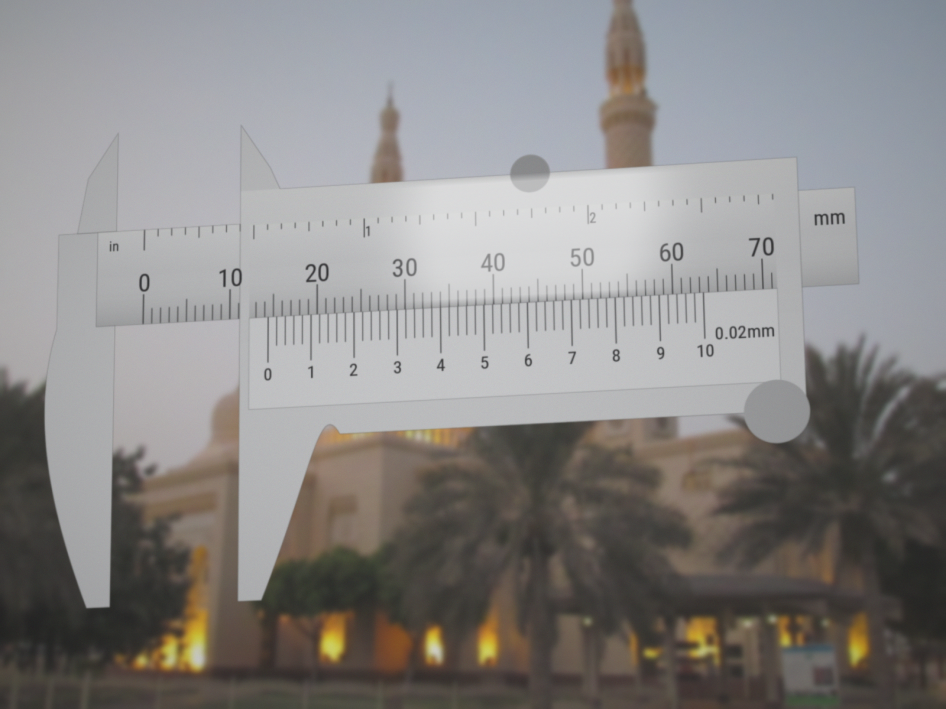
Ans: mm 14.4
